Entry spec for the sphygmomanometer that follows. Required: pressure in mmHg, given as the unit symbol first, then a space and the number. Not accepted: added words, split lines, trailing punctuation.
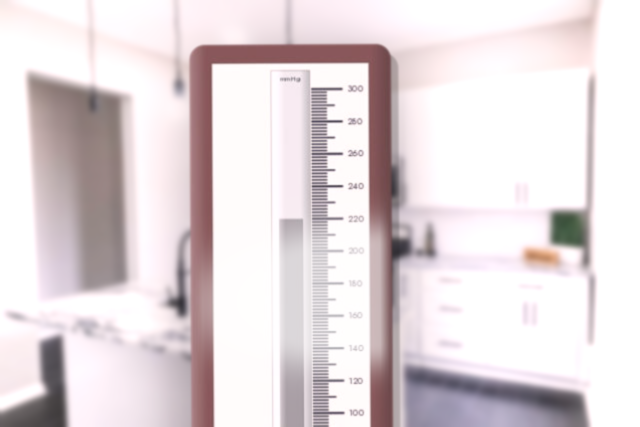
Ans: mmHg 220
